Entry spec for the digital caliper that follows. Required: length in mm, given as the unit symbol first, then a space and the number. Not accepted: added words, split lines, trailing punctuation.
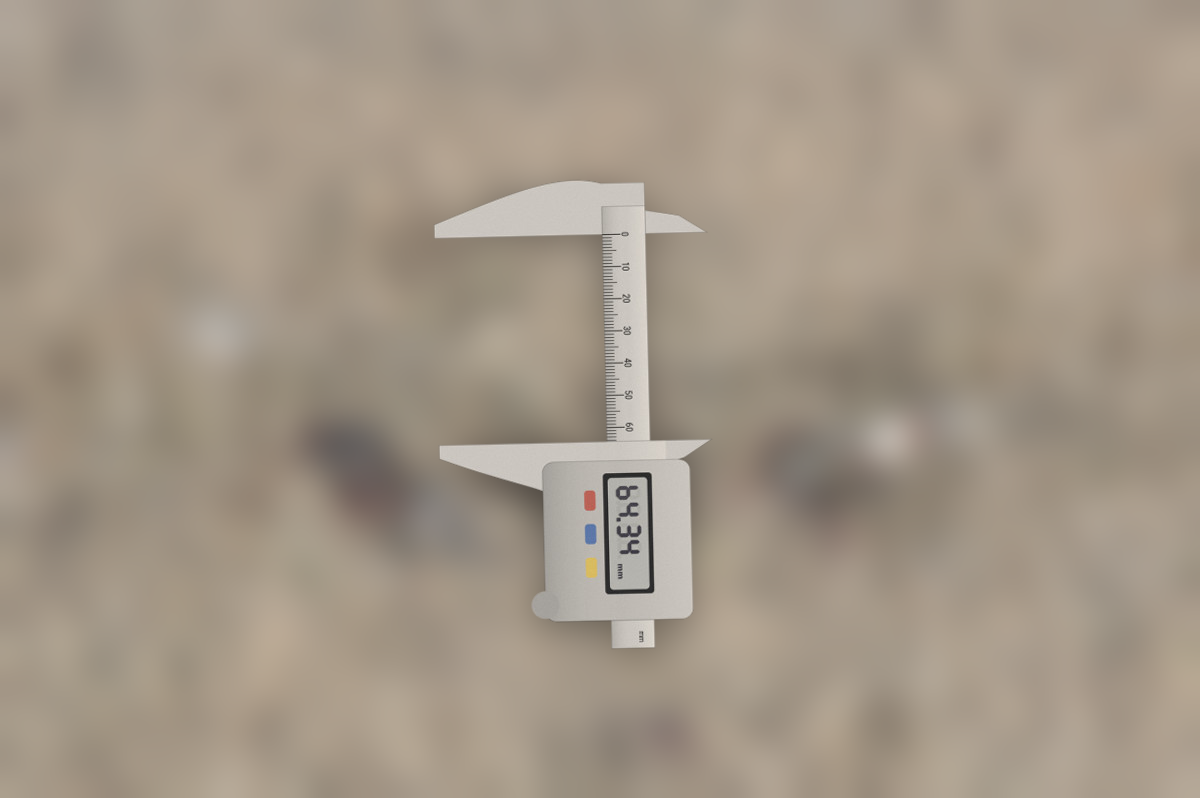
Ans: mm 64.34
